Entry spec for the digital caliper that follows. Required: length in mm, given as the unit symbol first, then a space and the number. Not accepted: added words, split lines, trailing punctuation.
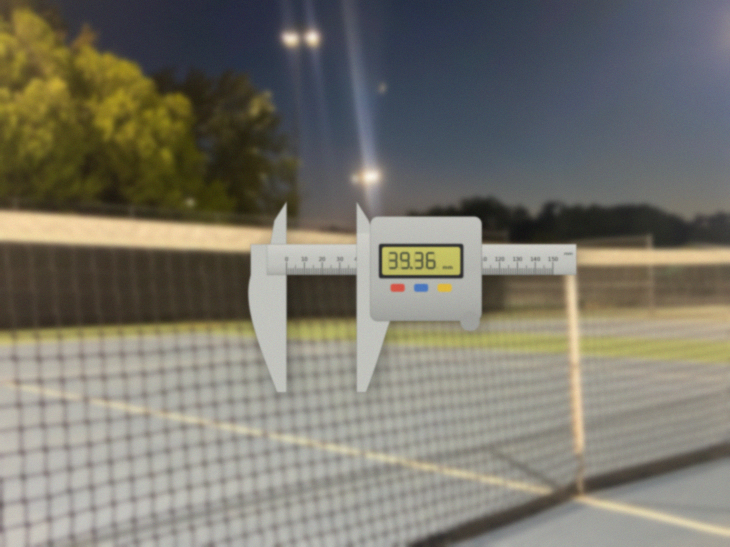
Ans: mm 39.36
